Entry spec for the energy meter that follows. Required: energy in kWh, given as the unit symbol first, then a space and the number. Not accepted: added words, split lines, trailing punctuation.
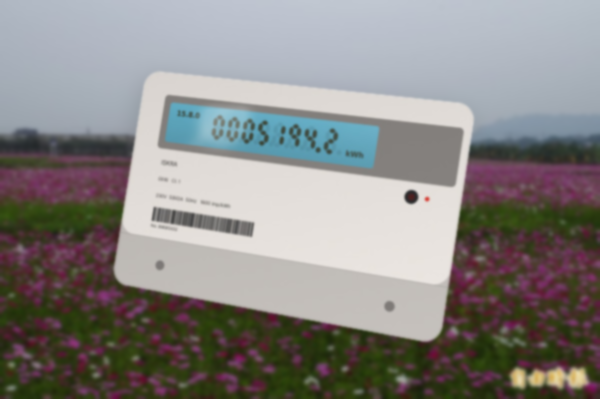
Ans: kWh 5194.2
